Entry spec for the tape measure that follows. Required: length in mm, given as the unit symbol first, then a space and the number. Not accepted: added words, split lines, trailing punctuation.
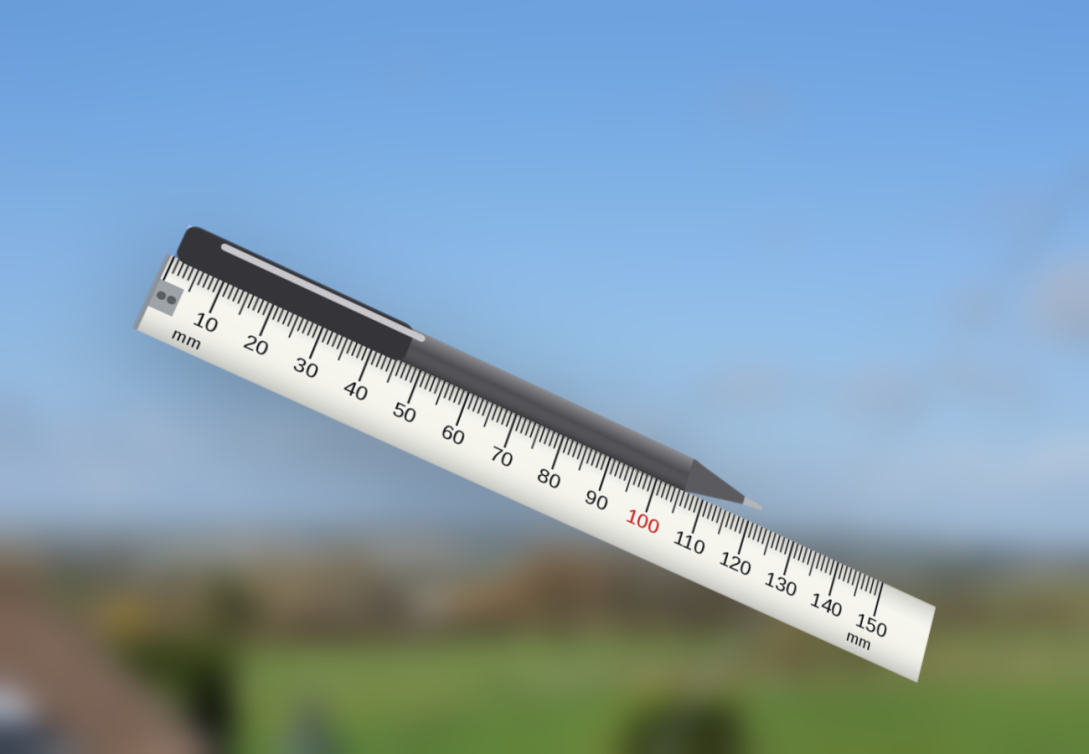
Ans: mm 122
